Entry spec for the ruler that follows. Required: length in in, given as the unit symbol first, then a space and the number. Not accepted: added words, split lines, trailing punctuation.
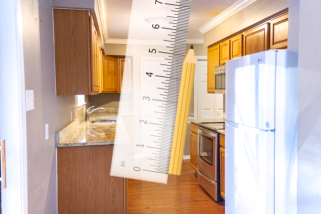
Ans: in 5.5
